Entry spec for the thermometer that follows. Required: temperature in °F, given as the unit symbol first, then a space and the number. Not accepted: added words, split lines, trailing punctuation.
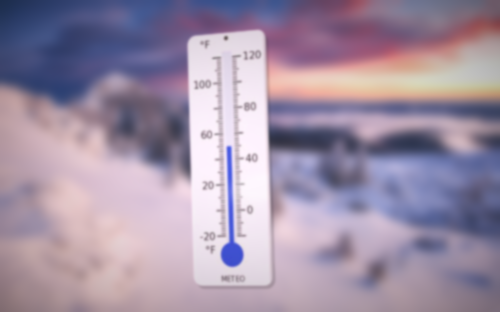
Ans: °F 50
